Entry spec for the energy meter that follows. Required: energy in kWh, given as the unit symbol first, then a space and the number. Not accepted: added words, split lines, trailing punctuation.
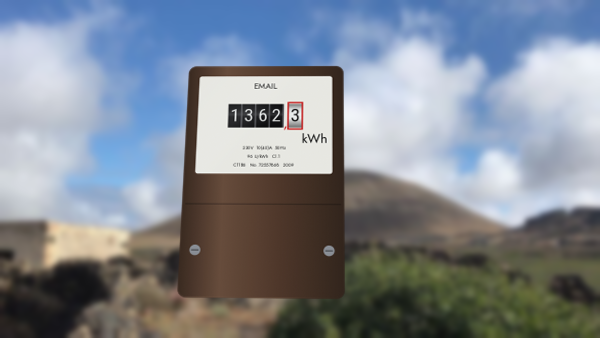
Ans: kWh 1362.3
